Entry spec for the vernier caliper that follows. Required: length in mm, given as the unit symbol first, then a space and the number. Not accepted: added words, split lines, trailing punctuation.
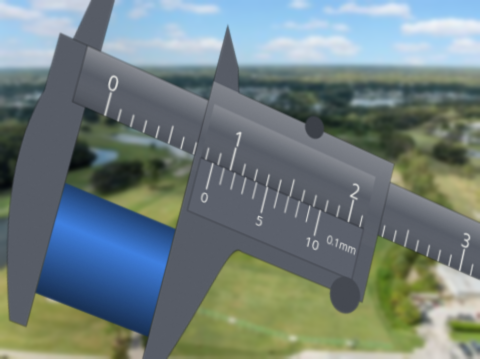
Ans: mm 8.6
